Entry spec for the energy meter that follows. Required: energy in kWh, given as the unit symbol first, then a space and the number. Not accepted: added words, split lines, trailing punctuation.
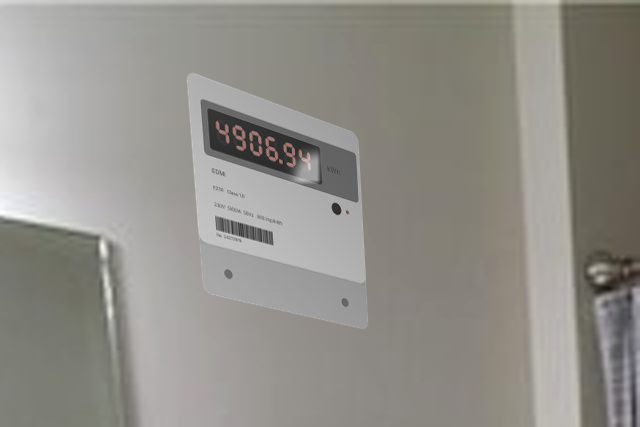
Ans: kWh 4906.94
